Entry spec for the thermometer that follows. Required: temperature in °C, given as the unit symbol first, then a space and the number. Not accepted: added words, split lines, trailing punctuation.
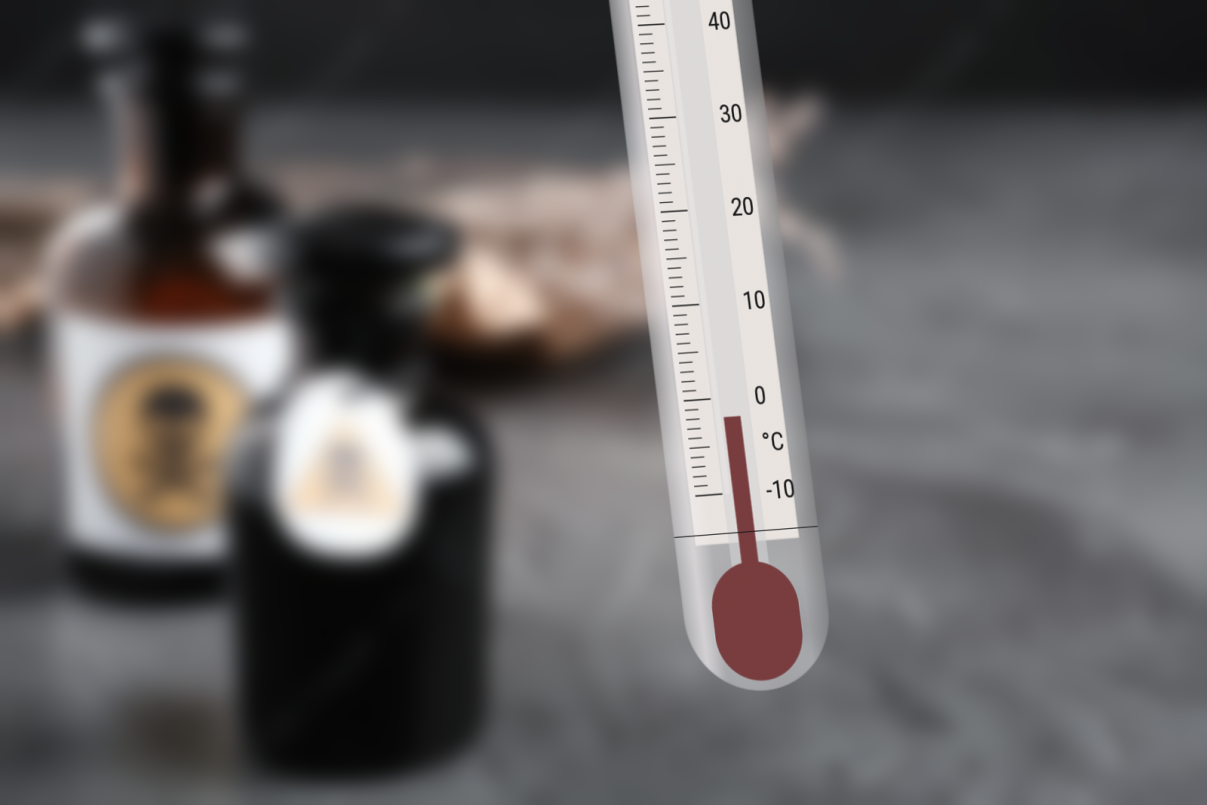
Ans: °C -2
